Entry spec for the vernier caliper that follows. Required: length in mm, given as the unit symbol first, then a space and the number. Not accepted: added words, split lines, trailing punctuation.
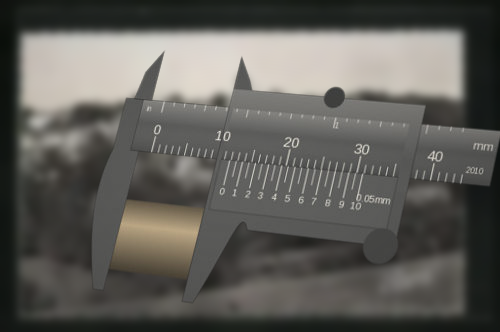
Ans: mm 11.8
